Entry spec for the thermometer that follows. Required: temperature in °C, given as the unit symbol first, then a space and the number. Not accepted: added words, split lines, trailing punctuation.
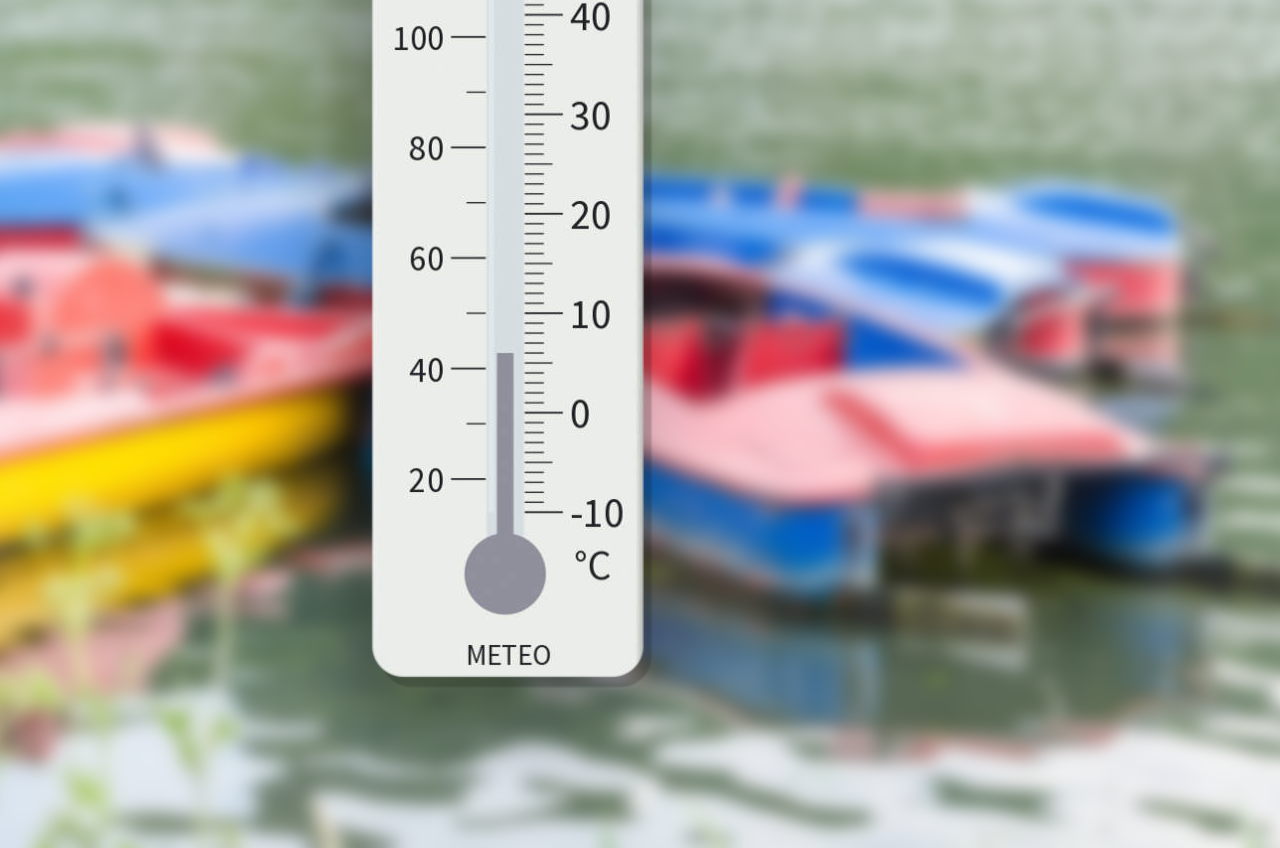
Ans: °C 6
